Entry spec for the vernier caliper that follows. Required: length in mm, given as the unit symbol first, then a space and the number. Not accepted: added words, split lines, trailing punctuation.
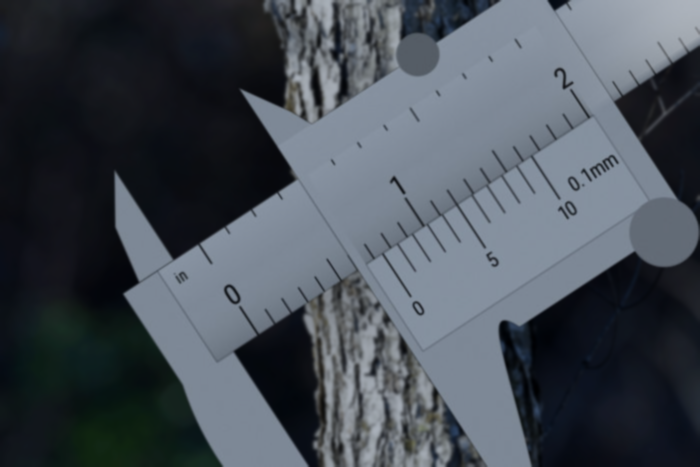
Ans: mm 7.5
